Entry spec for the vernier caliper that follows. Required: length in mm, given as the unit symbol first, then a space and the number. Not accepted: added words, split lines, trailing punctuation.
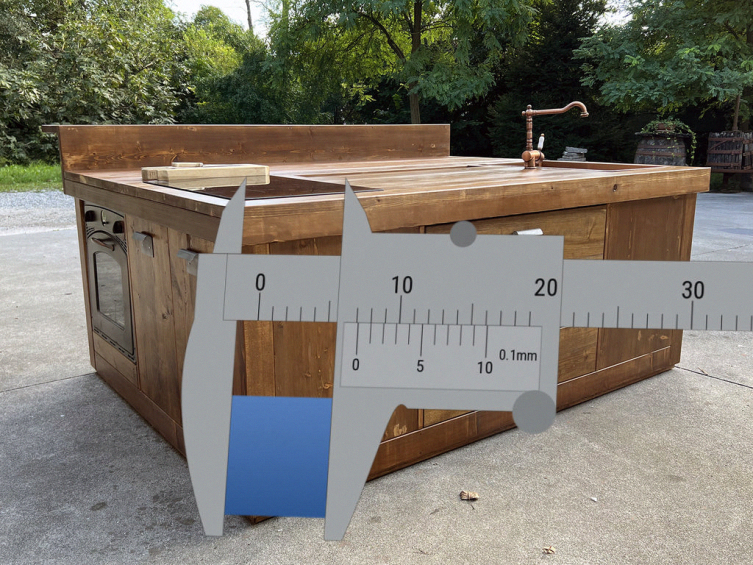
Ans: mm 7.1
